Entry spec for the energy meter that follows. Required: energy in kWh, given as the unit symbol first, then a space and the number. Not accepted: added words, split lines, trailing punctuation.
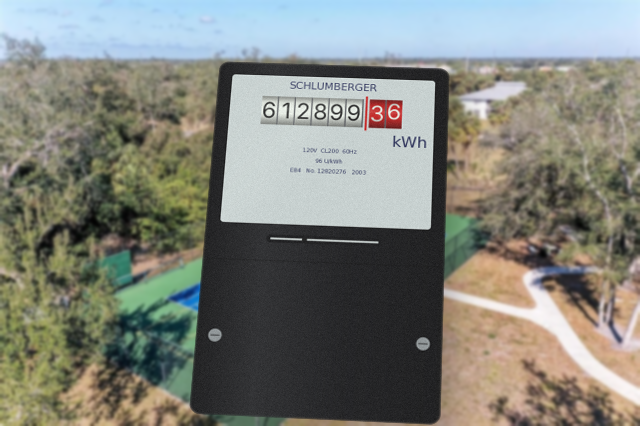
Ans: kWh 612899.36
